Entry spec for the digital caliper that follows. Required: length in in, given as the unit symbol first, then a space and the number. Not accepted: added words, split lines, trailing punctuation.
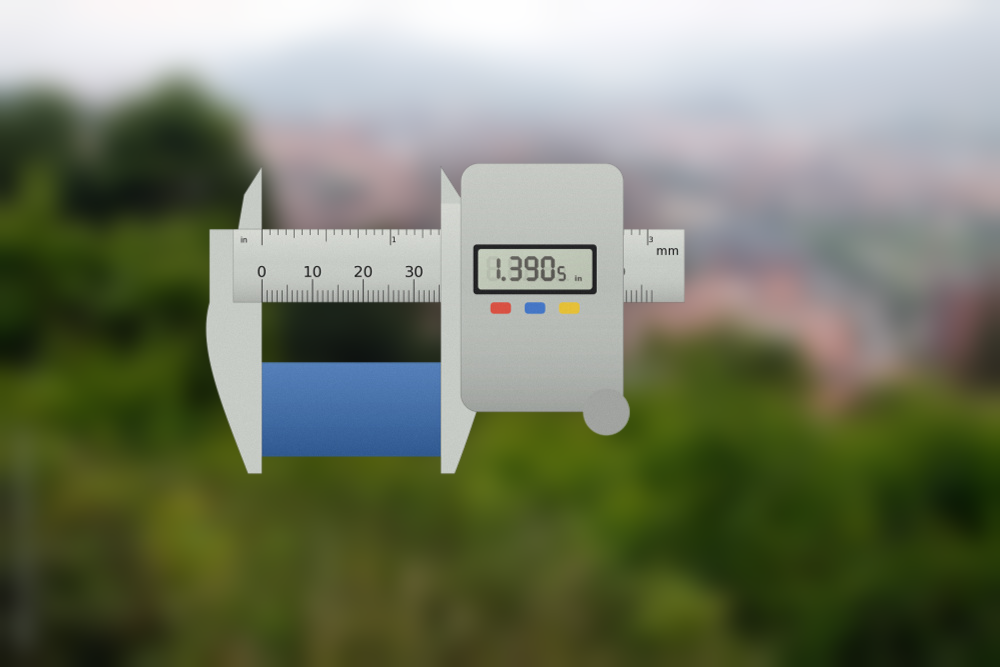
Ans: in 1.3905
